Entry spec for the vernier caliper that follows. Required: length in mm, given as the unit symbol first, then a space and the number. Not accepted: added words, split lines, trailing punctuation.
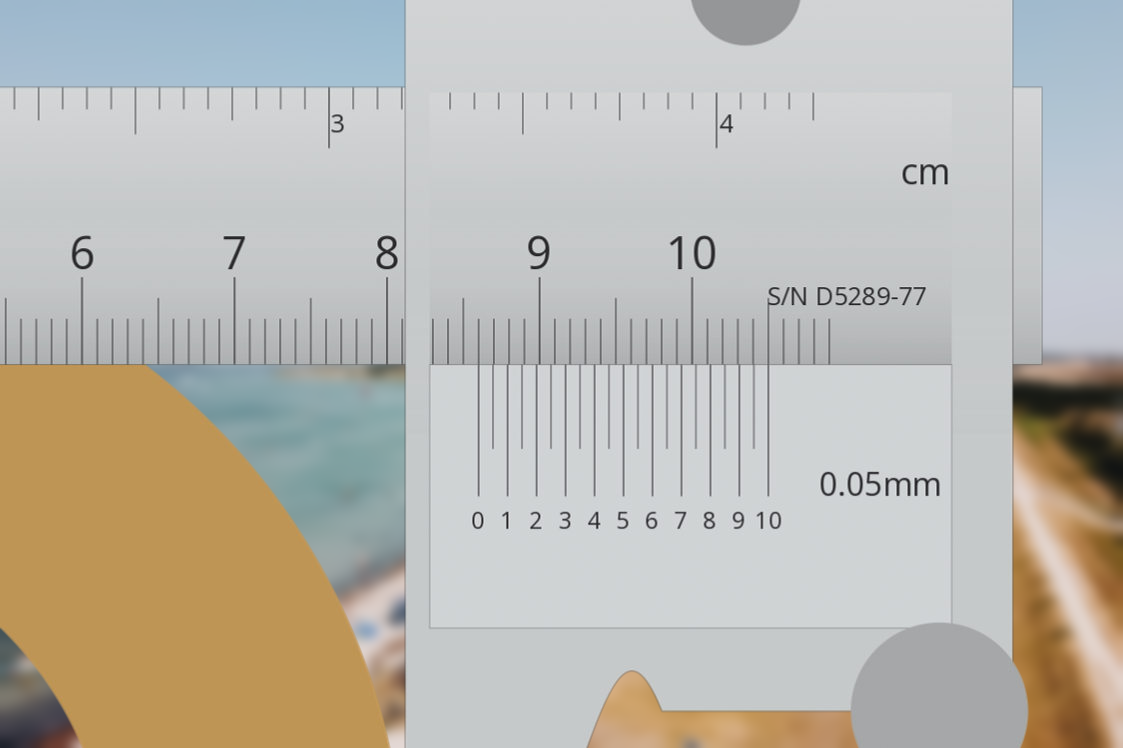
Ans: mm 86.0
